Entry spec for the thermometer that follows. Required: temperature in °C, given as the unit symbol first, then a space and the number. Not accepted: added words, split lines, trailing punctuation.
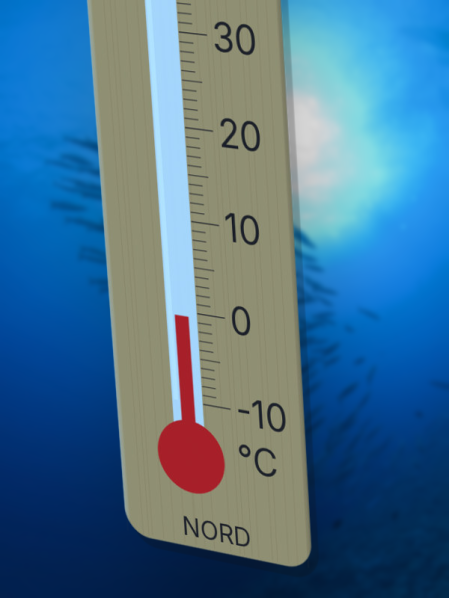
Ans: °C -0.5
